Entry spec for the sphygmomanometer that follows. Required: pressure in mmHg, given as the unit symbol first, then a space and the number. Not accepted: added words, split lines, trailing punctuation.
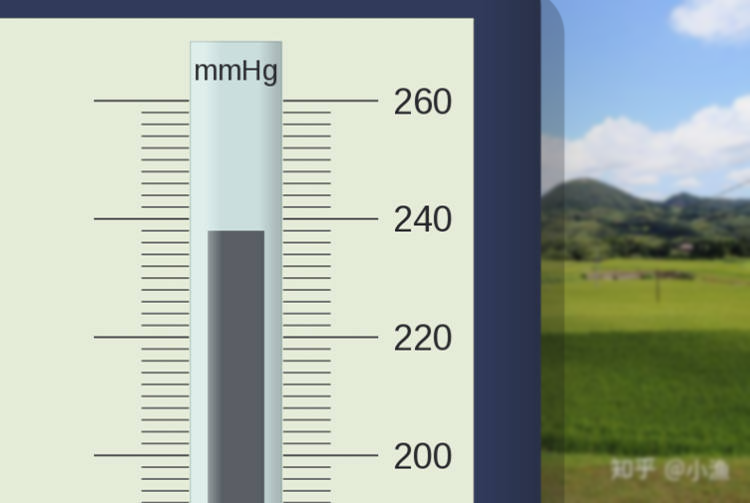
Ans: mmHg 238
